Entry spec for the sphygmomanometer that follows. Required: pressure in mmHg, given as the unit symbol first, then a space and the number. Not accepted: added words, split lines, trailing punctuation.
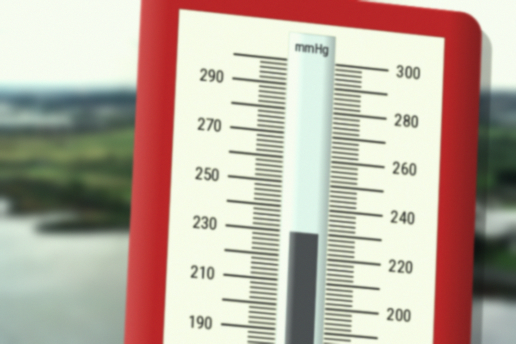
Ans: mmHg 230
